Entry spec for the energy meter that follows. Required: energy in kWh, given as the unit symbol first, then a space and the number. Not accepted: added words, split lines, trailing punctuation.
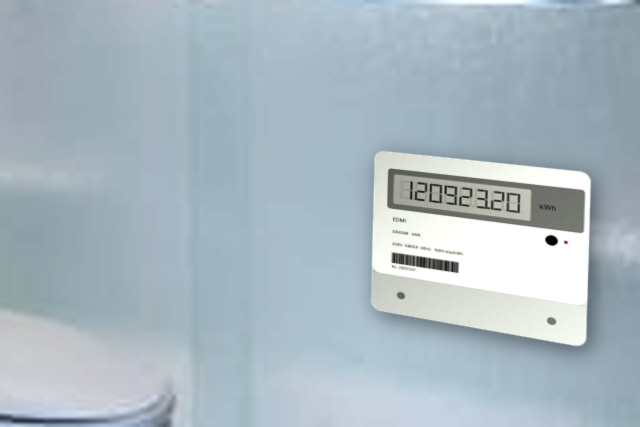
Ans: kWh 120923.20
